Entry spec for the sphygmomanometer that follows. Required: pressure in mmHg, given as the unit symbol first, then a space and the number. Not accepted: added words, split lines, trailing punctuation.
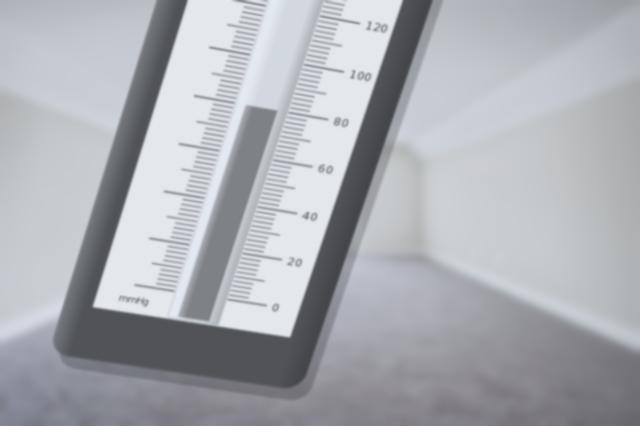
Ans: mmHg 80
